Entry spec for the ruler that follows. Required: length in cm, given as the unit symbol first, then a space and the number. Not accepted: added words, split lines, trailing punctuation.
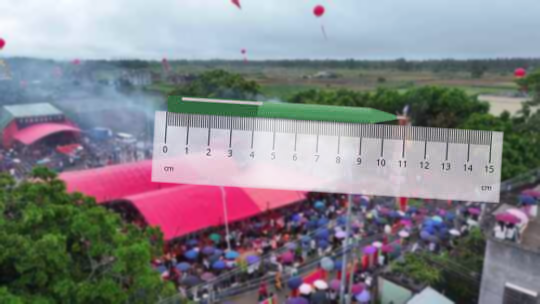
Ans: cm 11
